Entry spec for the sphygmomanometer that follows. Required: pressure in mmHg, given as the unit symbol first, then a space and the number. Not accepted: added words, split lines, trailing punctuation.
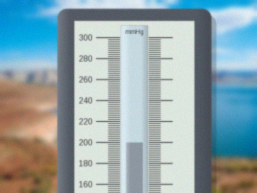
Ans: mmHg 200
